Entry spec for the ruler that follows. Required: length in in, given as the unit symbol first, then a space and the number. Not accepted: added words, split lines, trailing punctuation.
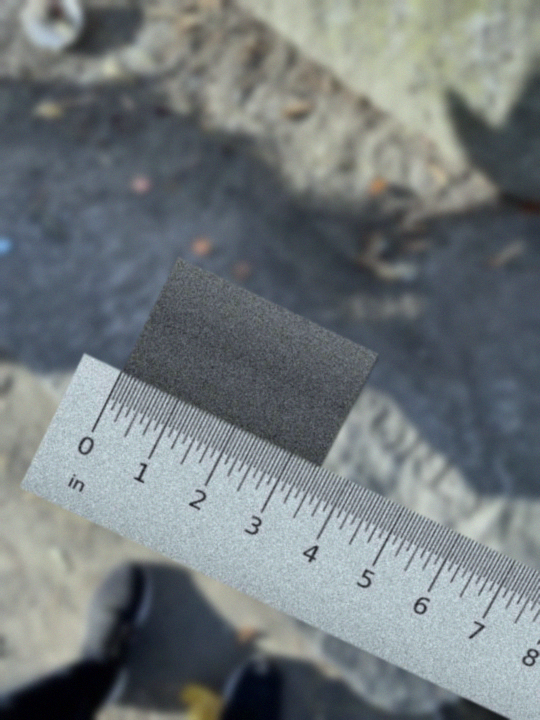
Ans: in 3.5
